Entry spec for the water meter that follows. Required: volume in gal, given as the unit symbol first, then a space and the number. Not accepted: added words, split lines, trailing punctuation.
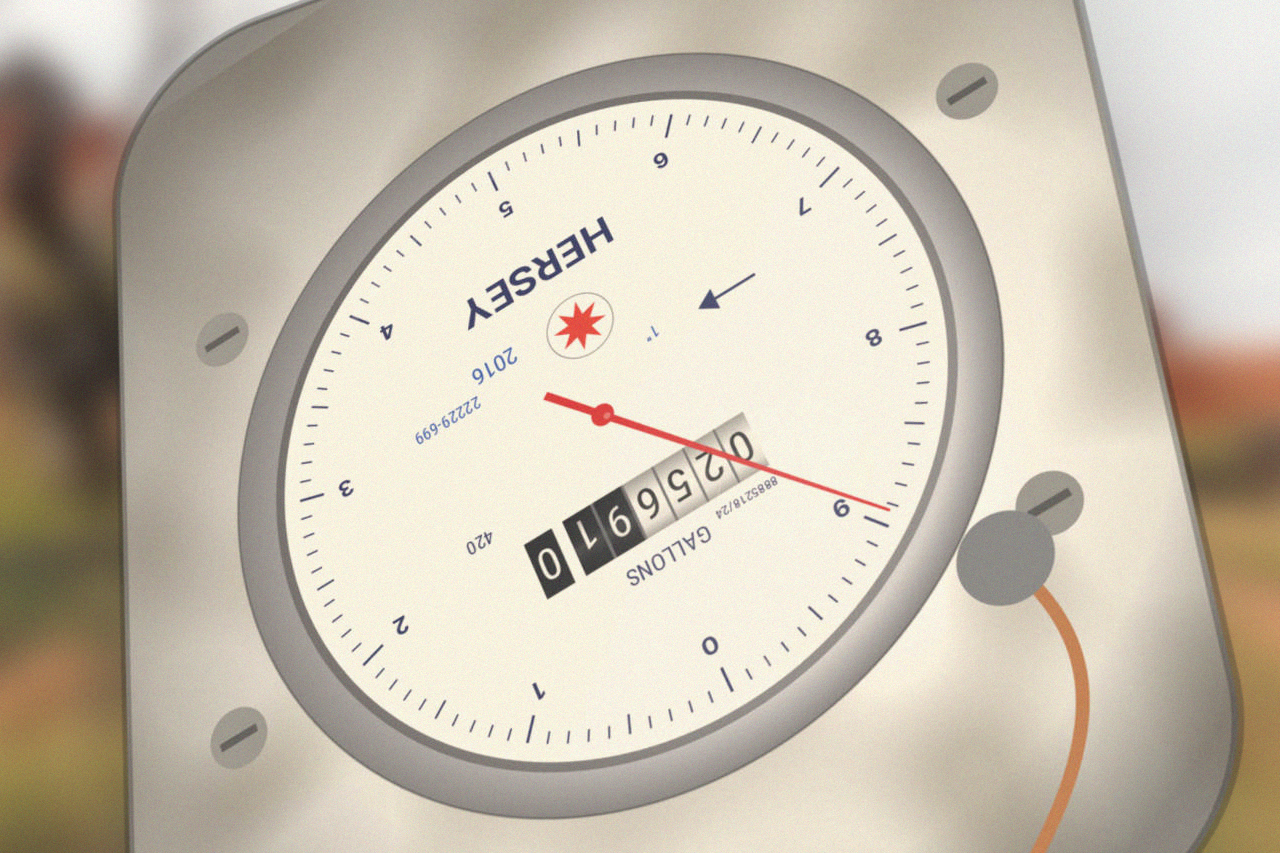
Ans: gal 256908.9
